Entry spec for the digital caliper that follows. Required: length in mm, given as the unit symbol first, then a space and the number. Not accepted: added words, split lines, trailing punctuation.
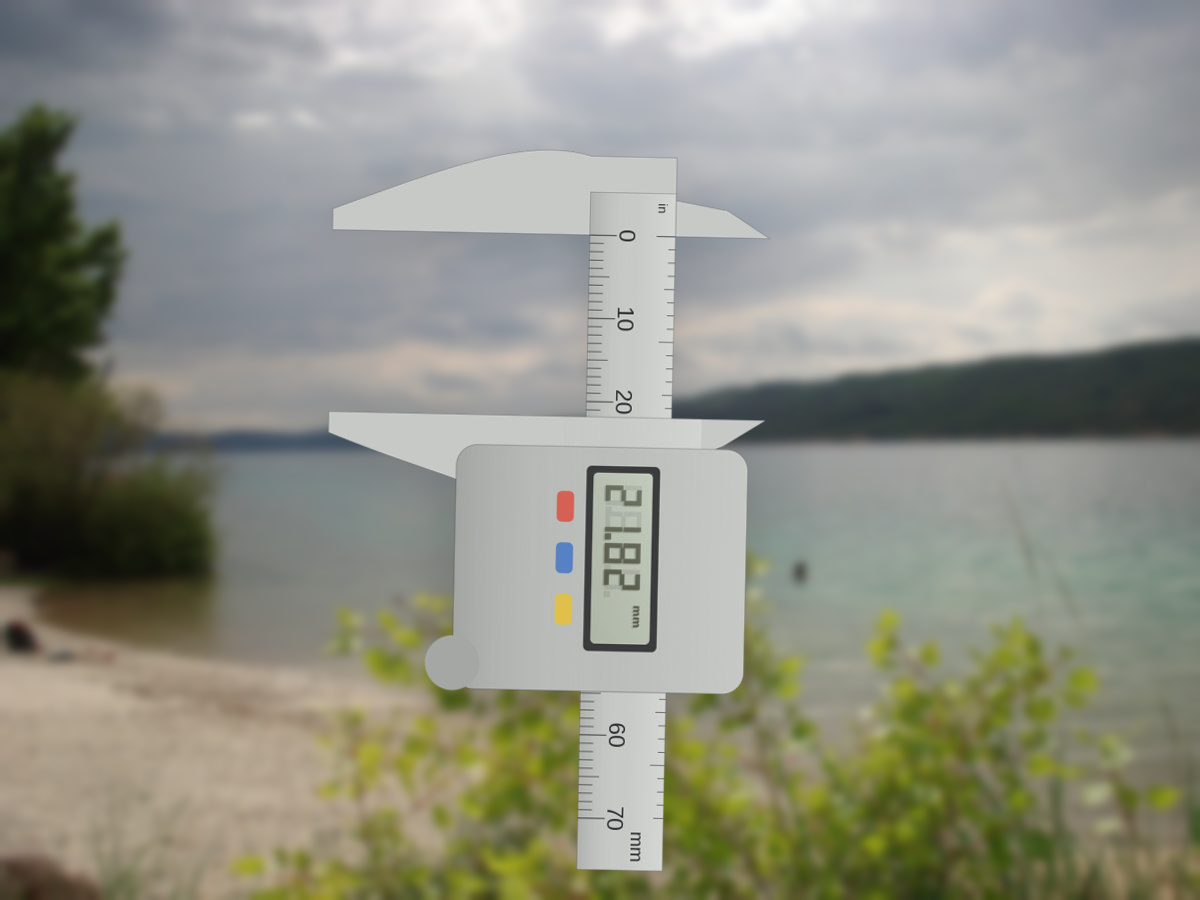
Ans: mm 21.82
